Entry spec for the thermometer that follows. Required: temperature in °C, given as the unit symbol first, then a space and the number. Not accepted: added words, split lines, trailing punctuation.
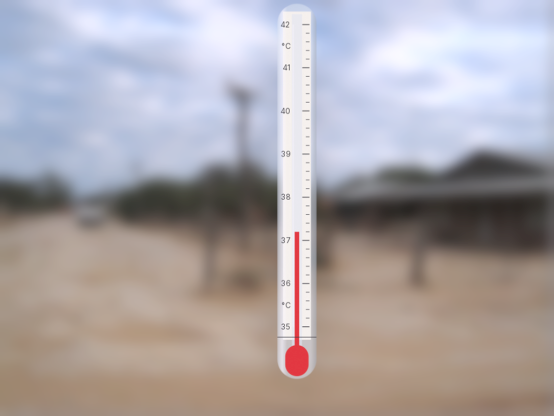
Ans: °C 37.2
